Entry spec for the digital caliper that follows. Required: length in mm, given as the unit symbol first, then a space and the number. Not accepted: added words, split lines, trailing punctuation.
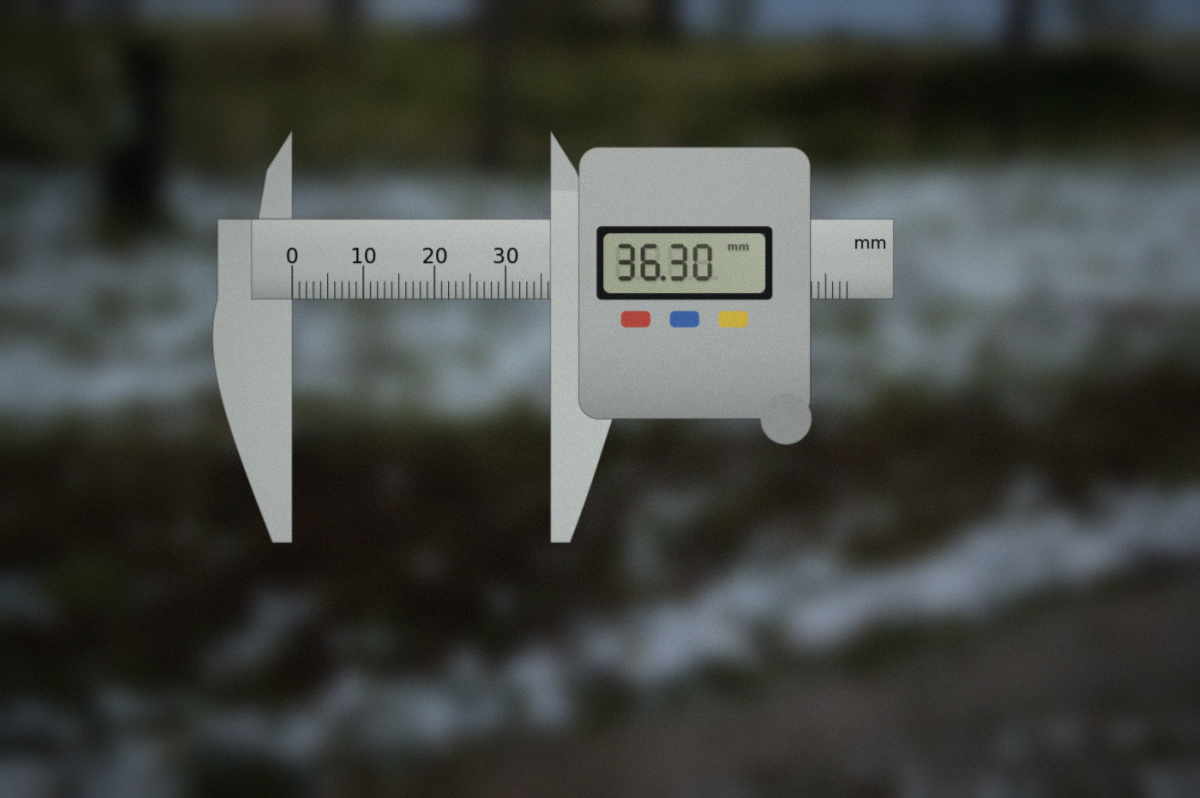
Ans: mm 36.30
